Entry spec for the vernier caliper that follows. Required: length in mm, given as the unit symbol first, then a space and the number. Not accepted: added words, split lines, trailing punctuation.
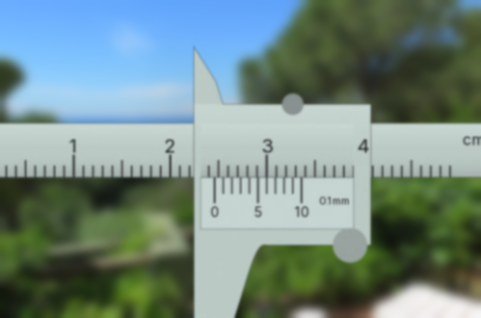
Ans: mm 24.6
